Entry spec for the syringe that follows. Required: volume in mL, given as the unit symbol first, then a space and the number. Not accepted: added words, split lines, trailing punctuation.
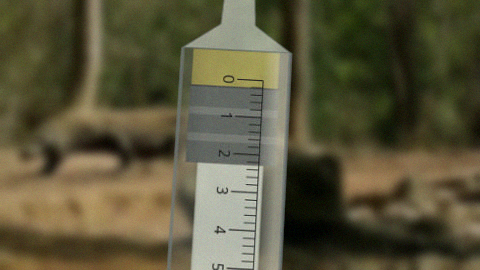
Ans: mL 0.2
